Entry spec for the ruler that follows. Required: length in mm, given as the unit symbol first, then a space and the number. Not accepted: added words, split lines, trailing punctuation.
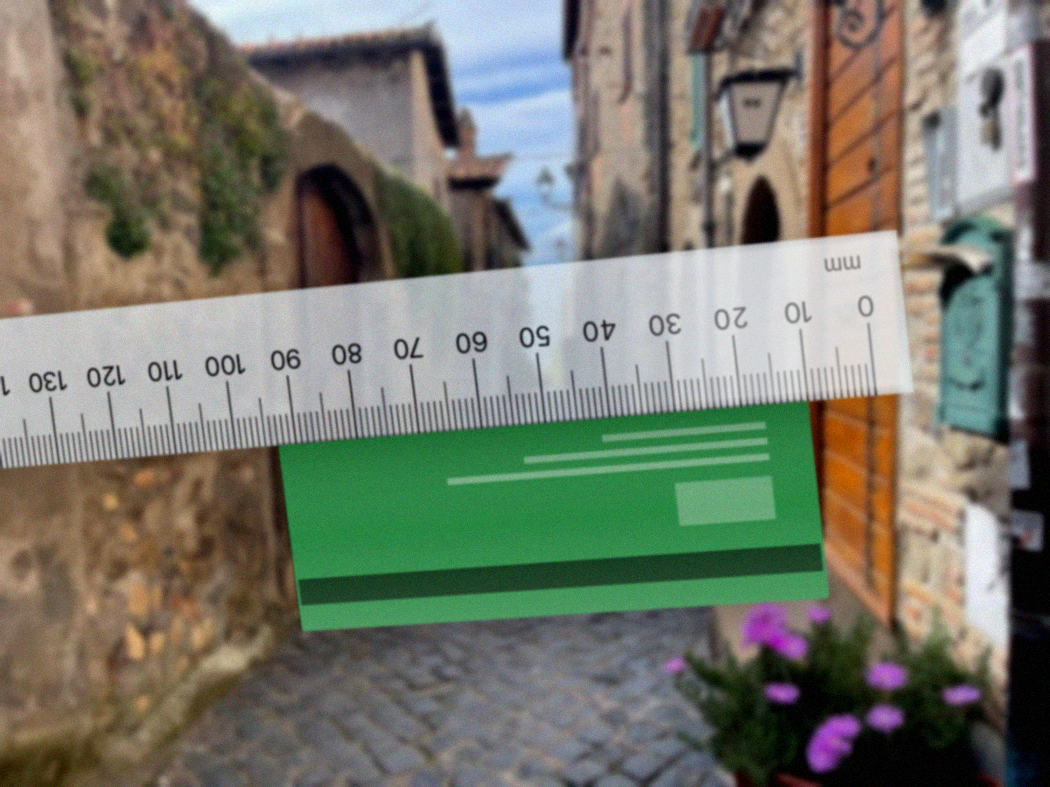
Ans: mm 83
